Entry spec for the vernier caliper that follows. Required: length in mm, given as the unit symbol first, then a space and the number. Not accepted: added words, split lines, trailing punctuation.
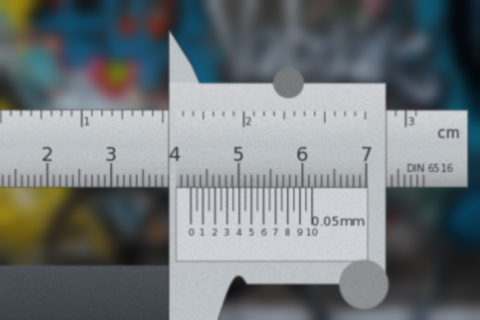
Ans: mm 42.5
